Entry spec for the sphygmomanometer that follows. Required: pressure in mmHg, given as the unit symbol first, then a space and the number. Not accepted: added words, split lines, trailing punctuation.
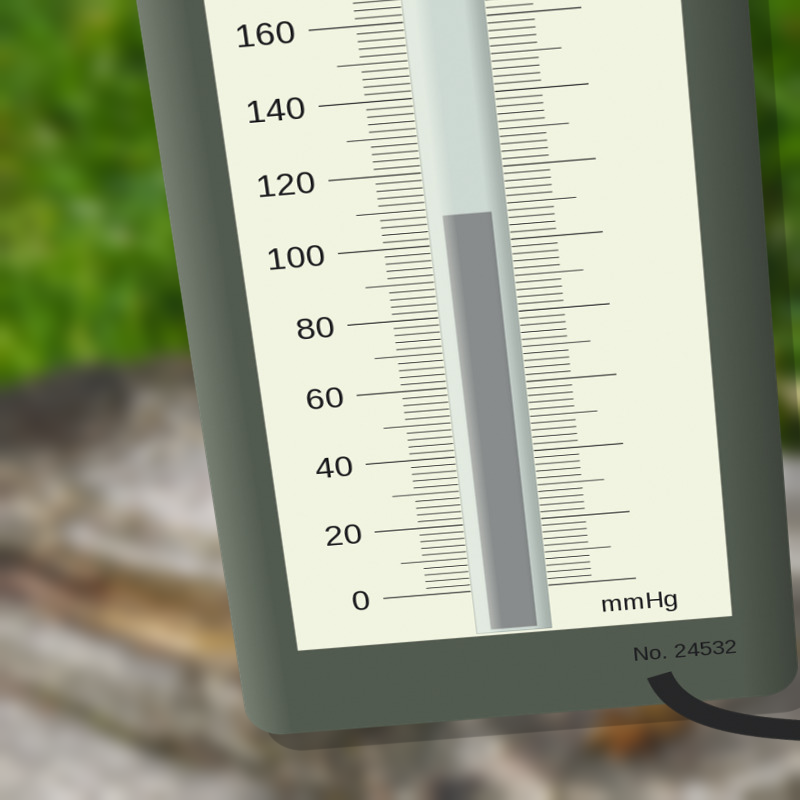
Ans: mmHg 108
